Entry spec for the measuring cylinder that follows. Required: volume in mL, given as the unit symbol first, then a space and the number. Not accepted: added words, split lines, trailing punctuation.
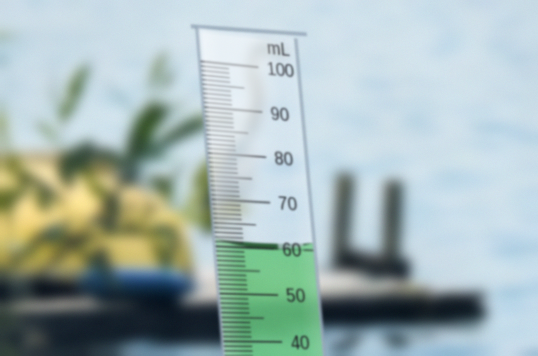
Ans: mL 60
